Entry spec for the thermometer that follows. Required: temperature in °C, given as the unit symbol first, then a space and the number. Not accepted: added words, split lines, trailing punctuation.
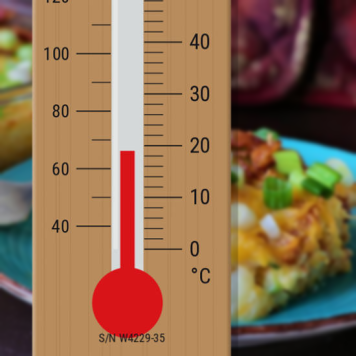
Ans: °C 19
